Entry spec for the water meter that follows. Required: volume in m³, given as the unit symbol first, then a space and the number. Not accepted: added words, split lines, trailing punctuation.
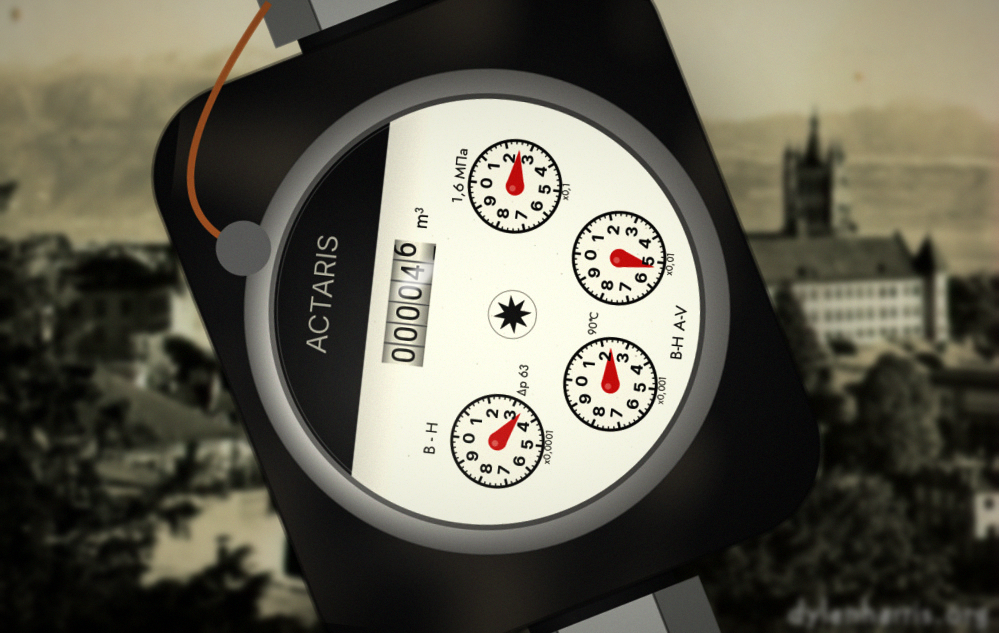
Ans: m³ 46.2523
